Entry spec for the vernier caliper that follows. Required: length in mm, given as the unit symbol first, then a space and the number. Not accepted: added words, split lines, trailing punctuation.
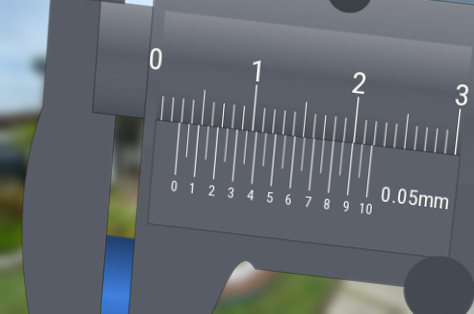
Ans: mm 2.8
